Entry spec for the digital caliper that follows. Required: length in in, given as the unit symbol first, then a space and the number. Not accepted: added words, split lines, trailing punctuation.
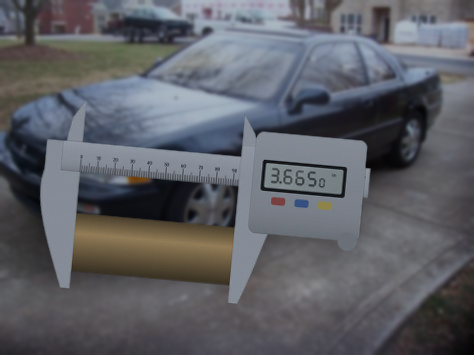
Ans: in 3.6650
